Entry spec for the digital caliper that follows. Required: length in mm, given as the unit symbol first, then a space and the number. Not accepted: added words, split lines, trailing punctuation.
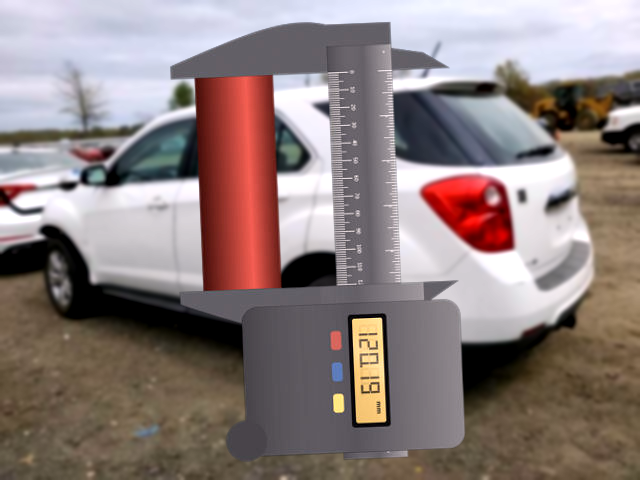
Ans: mm 120.19
